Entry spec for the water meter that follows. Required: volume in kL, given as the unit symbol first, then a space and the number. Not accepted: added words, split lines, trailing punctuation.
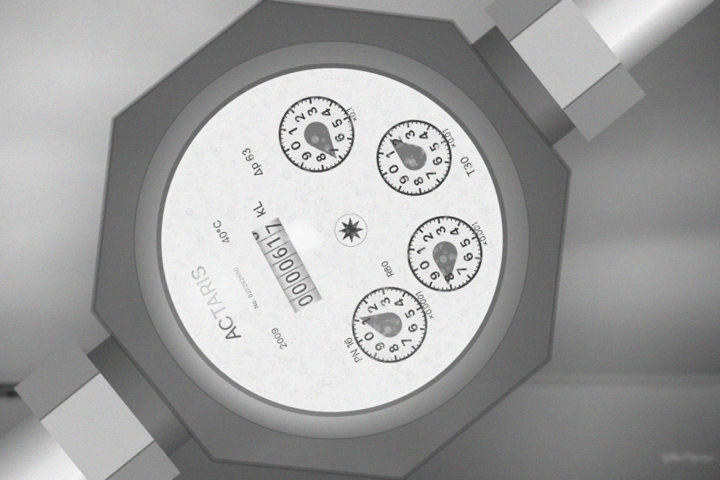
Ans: kL 616.7181
